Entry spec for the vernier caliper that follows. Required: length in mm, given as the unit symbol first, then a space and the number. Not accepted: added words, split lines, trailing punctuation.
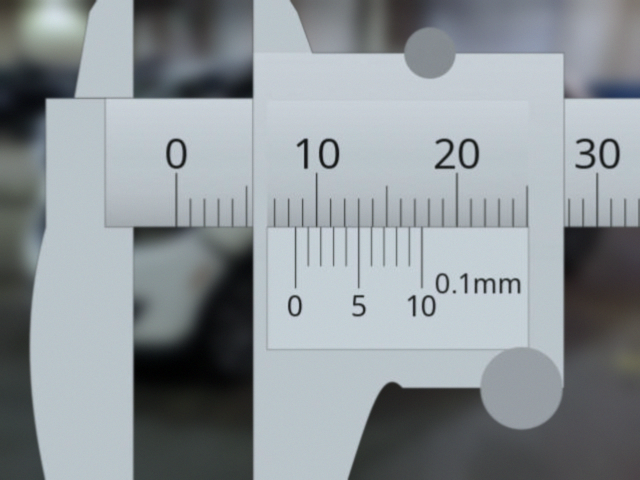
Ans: mm 8.5
